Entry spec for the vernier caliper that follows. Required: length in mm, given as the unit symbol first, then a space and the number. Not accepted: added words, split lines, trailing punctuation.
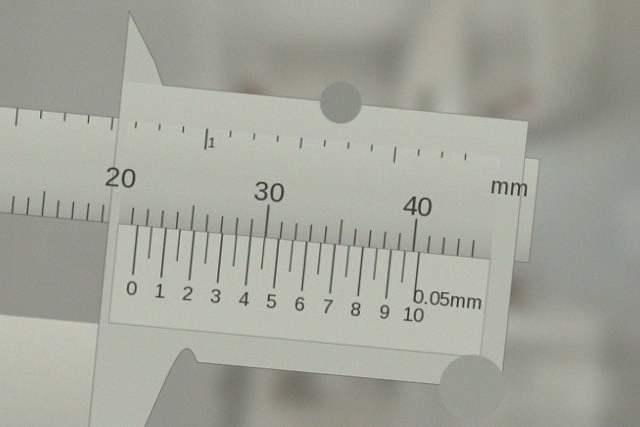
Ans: mm 21.4
